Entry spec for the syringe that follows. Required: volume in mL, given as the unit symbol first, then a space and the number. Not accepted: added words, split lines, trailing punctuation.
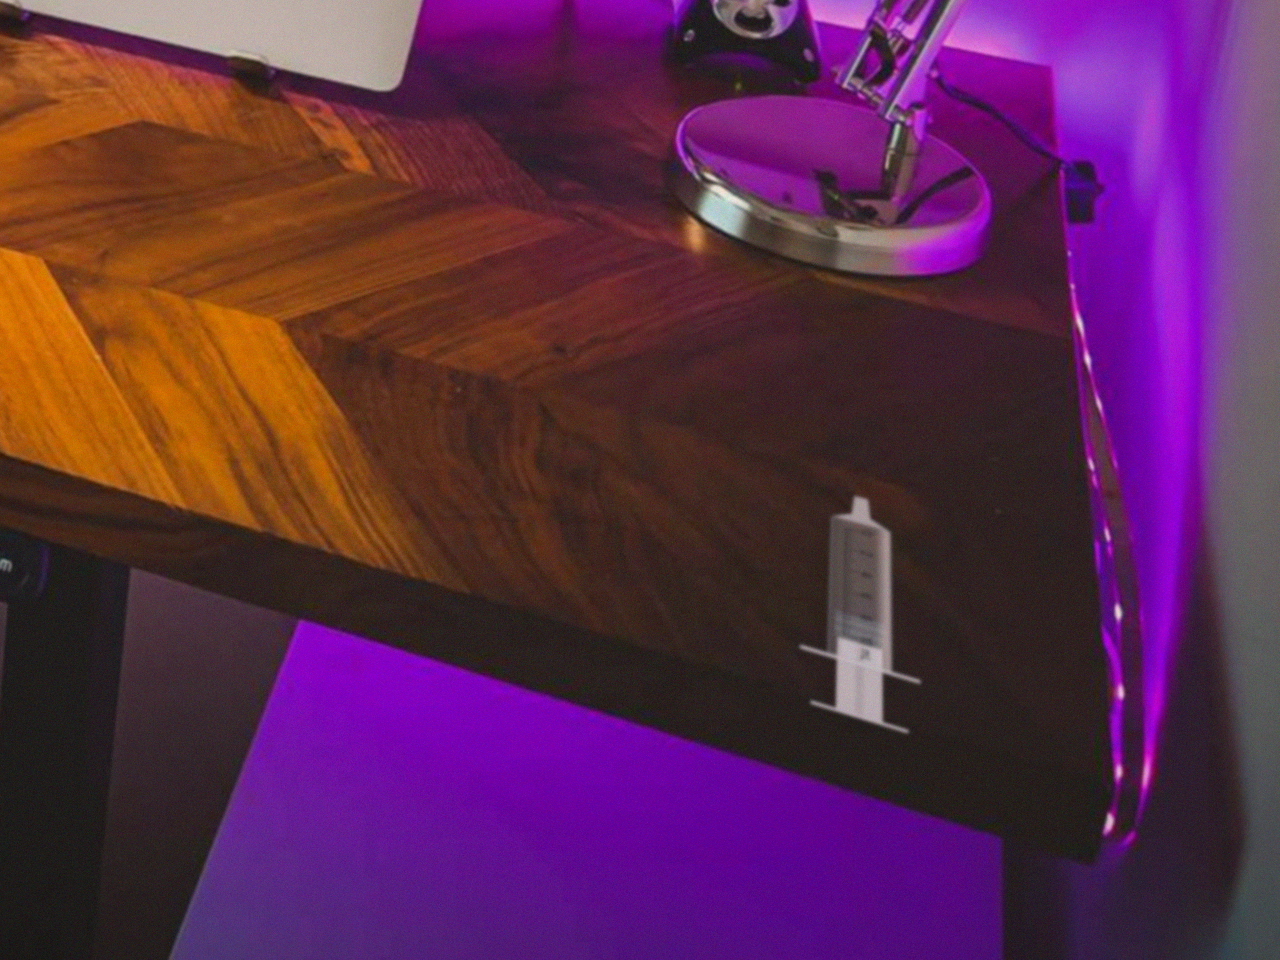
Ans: mL 8
